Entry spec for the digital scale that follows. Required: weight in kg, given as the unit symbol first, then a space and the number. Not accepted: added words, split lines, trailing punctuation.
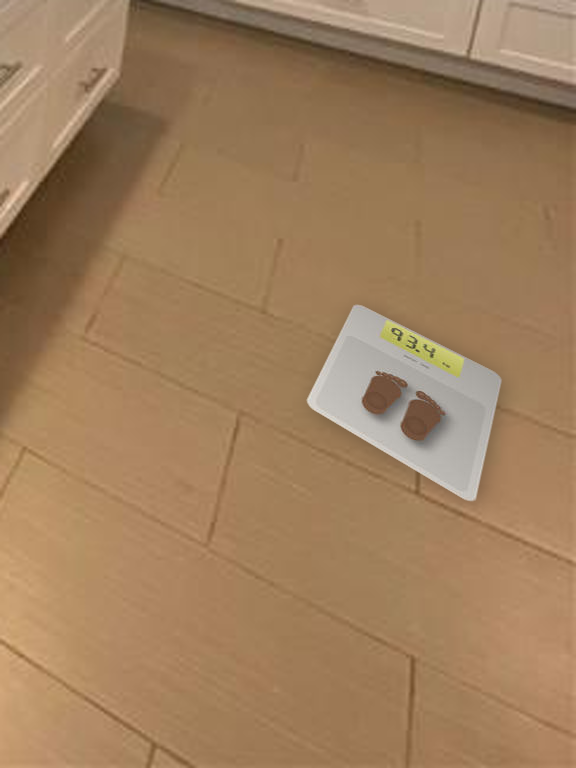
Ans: kg 93.4
